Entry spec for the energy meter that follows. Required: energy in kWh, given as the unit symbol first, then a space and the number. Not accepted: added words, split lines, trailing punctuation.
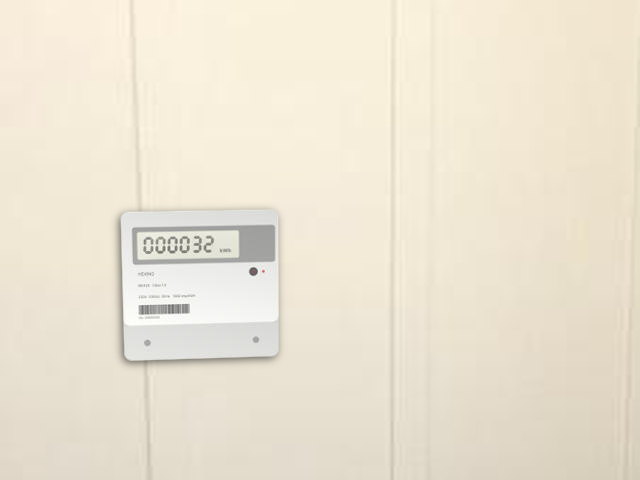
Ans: kWh 32
